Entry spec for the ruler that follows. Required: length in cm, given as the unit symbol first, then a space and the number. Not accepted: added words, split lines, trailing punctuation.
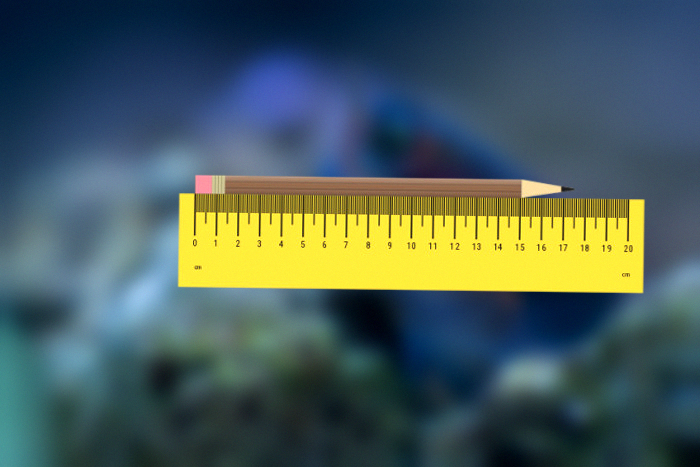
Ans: cm 17.5
